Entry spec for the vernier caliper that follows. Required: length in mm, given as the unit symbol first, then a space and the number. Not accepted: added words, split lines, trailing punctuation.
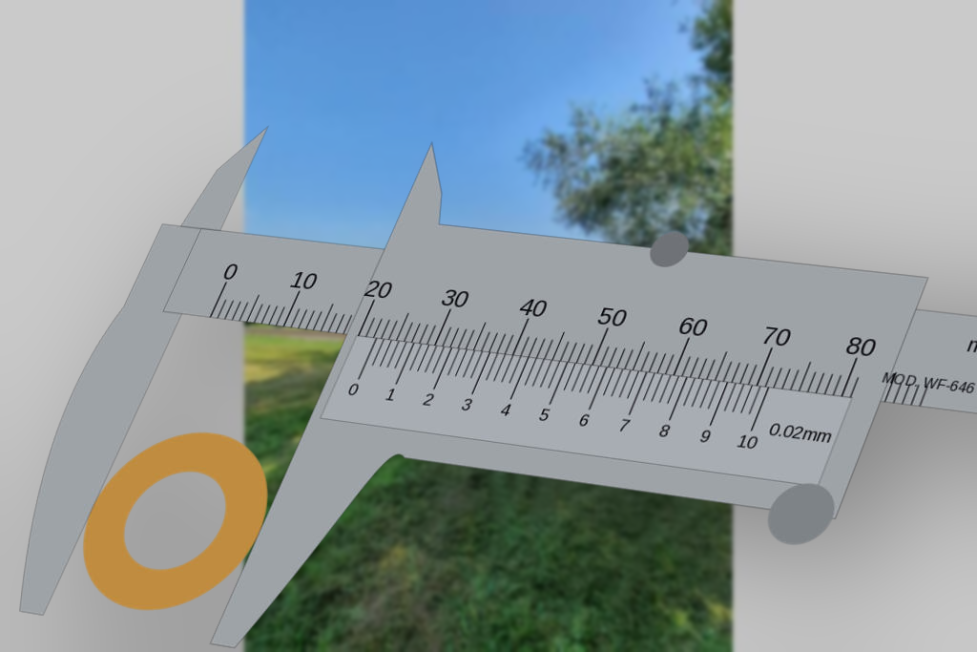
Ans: mm 22.4
